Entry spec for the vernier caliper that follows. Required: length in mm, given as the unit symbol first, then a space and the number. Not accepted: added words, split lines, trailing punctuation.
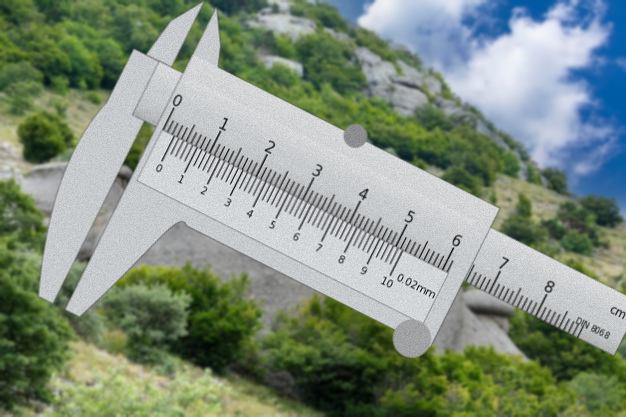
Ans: mm 2.5
